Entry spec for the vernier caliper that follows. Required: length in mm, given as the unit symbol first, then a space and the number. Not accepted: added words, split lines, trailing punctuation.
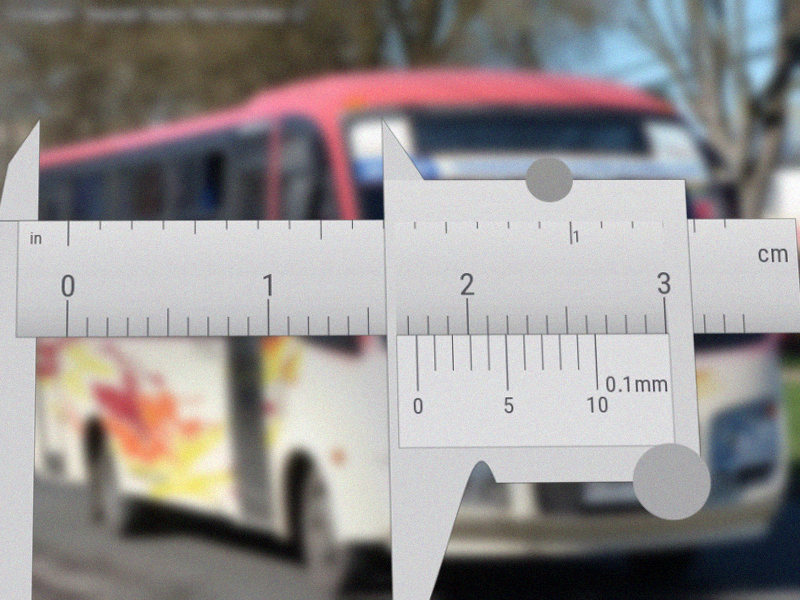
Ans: mm 17.4
